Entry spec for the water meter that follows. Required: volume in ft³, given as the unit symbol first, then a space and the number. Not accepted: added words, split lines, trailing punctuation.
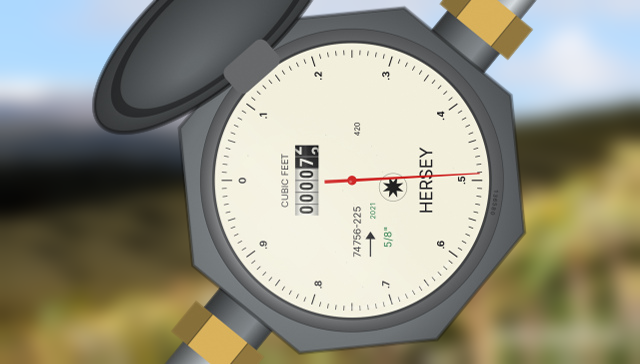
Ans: ft³ 72.49
